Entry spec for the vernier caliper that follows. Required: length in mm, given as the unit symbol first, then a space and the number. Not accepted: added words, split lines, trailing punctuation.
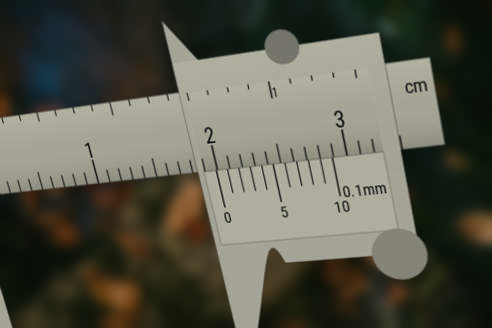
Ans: mm 19.9
